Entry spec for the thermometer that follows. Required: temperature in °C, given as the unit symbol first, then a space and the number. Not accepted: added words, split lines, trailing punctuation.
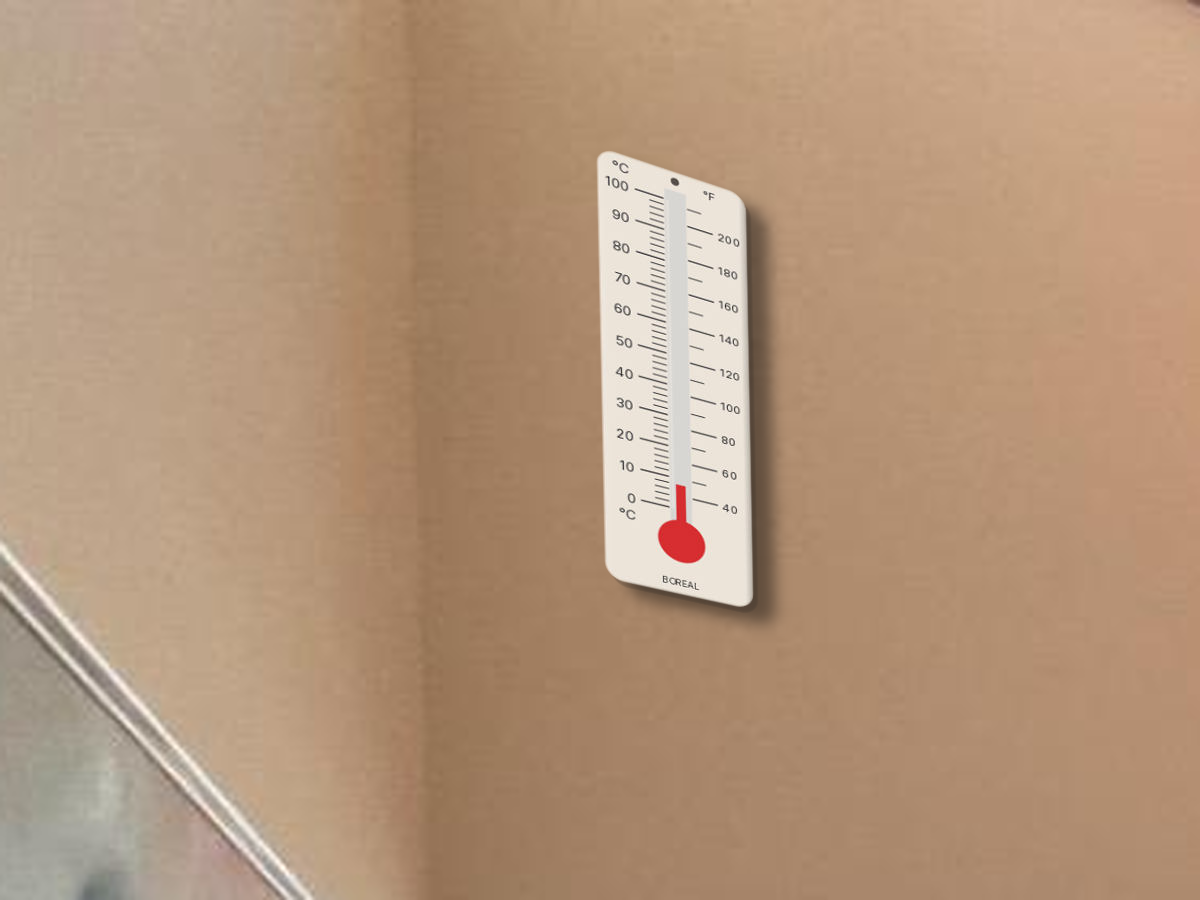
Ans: °C 8
